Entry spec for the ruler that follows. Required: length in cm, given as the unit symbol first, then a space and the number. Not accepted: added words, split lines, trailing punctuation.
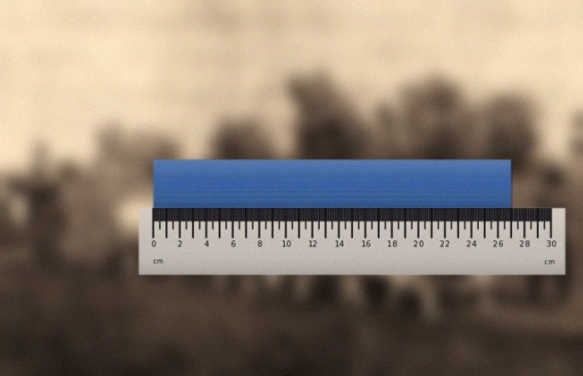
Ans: cm 27
